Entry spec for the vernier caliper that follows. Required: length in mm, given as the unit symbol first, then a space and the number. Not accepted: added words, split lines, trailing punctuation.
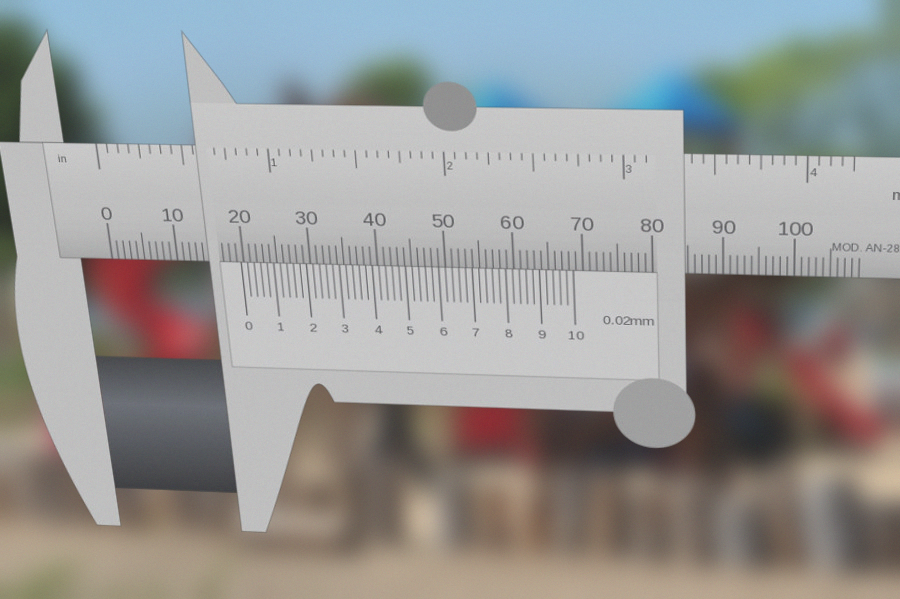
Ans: mm 19.6
